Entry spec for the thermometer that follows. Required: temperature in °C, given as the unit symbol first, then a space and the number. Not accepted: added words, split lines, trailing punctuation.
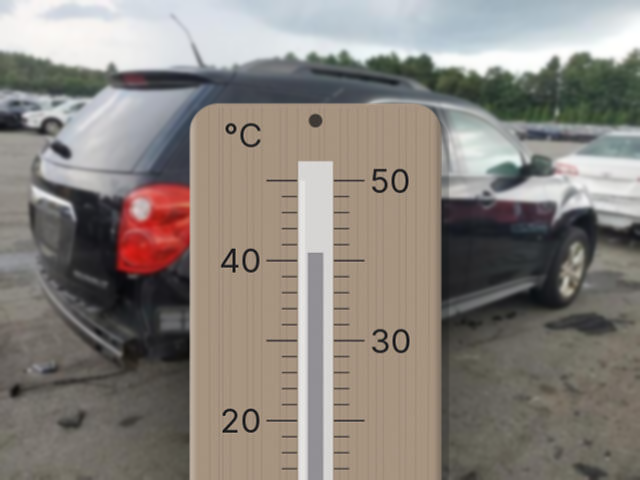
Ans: °C 41
